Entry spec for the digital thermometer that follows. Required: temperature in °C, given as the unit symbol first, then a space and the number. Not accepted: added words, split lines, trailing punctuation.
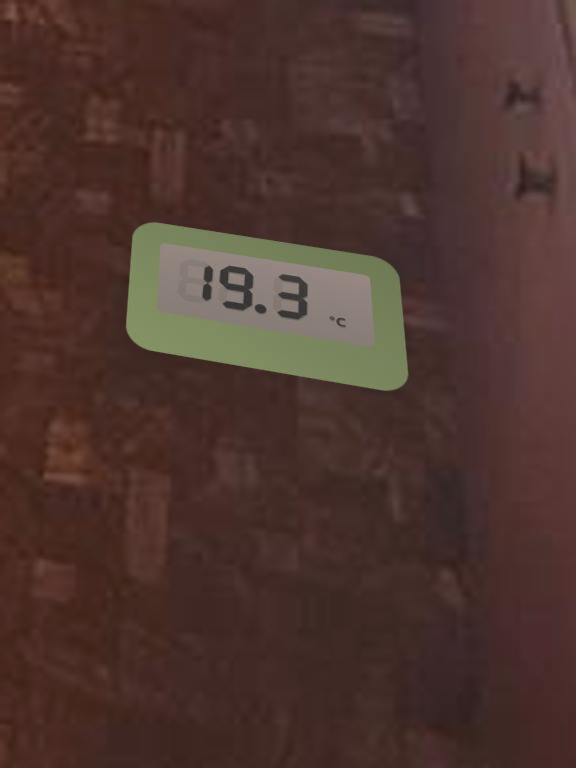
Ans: °C 19.3
